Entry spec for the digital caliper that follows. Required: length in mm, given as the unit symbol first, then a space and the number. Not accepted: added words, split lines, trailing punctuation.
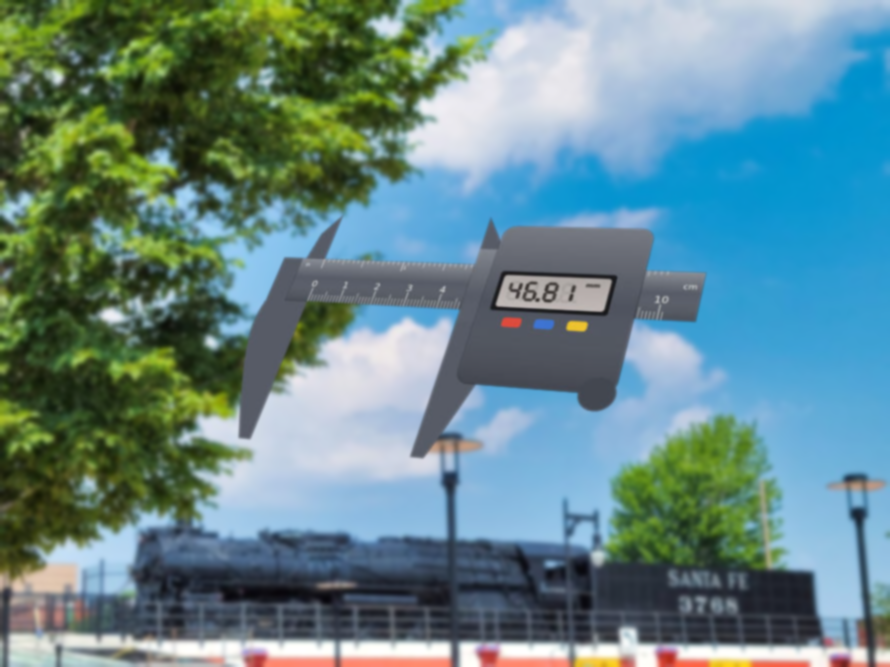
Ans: mm 46.81
